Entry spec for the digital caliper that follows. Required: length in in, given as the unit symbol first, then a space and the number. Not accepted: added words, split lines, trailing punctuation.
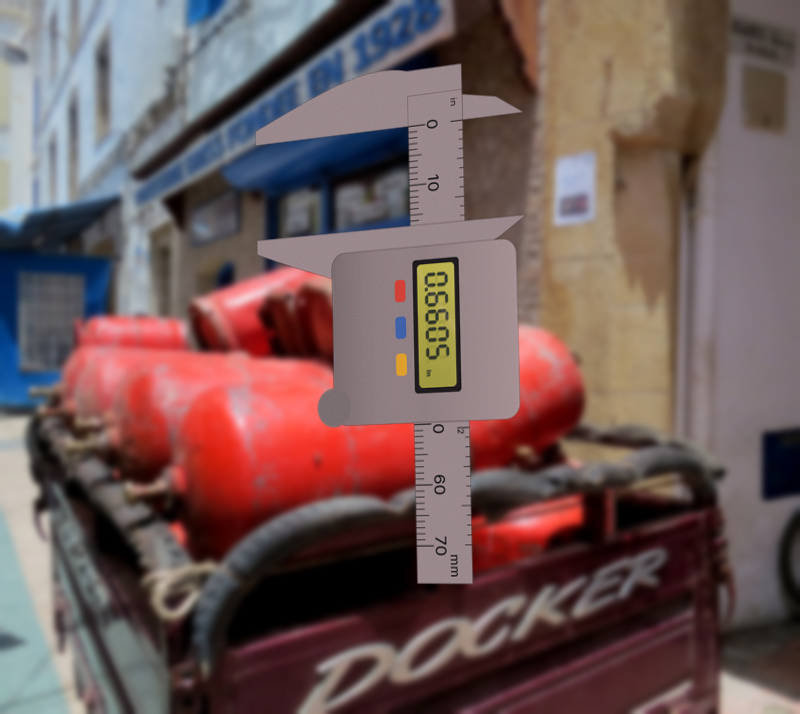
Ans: in 0.6605
